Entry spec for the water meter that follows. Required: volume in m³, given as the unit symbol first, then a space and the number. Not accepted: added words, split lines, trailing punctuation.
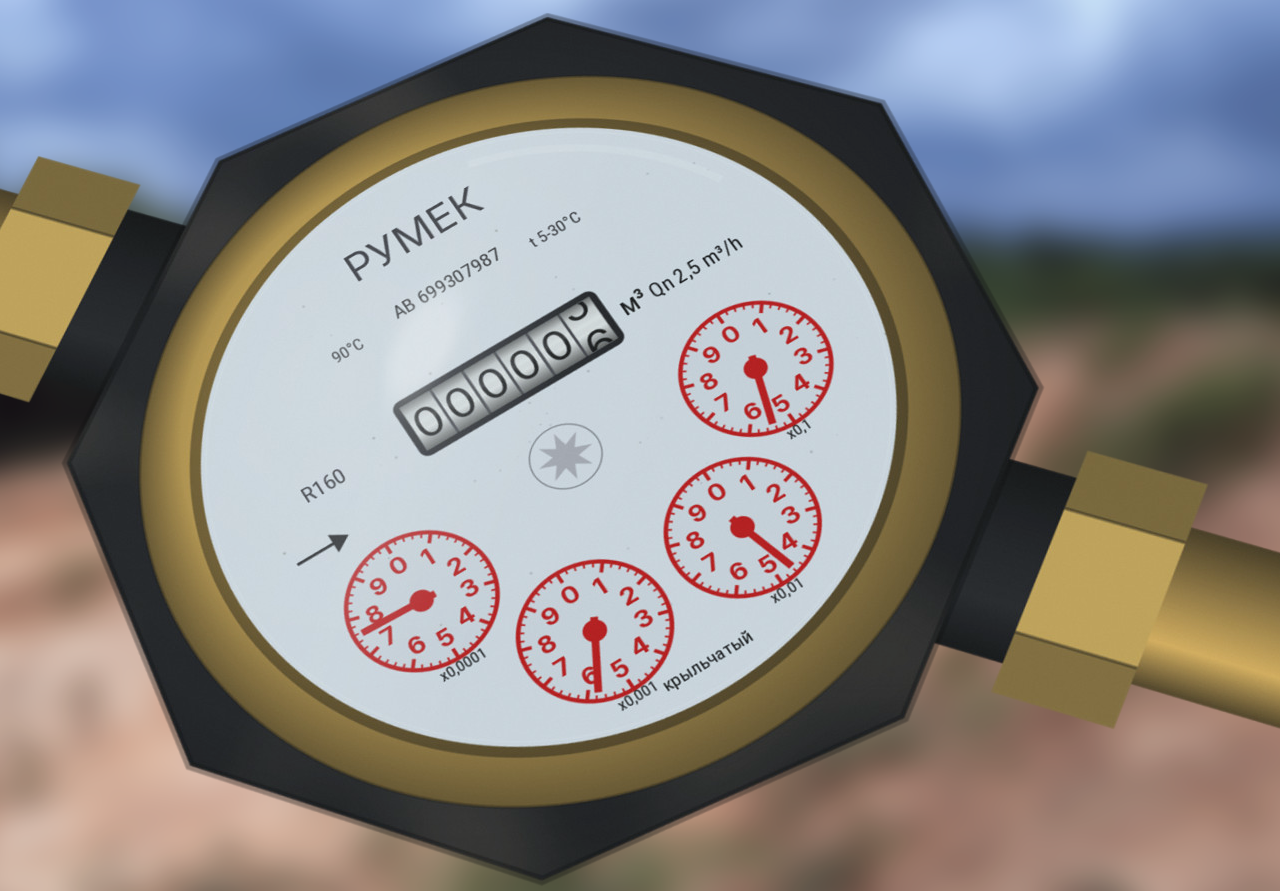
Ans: m³ 5.5457
